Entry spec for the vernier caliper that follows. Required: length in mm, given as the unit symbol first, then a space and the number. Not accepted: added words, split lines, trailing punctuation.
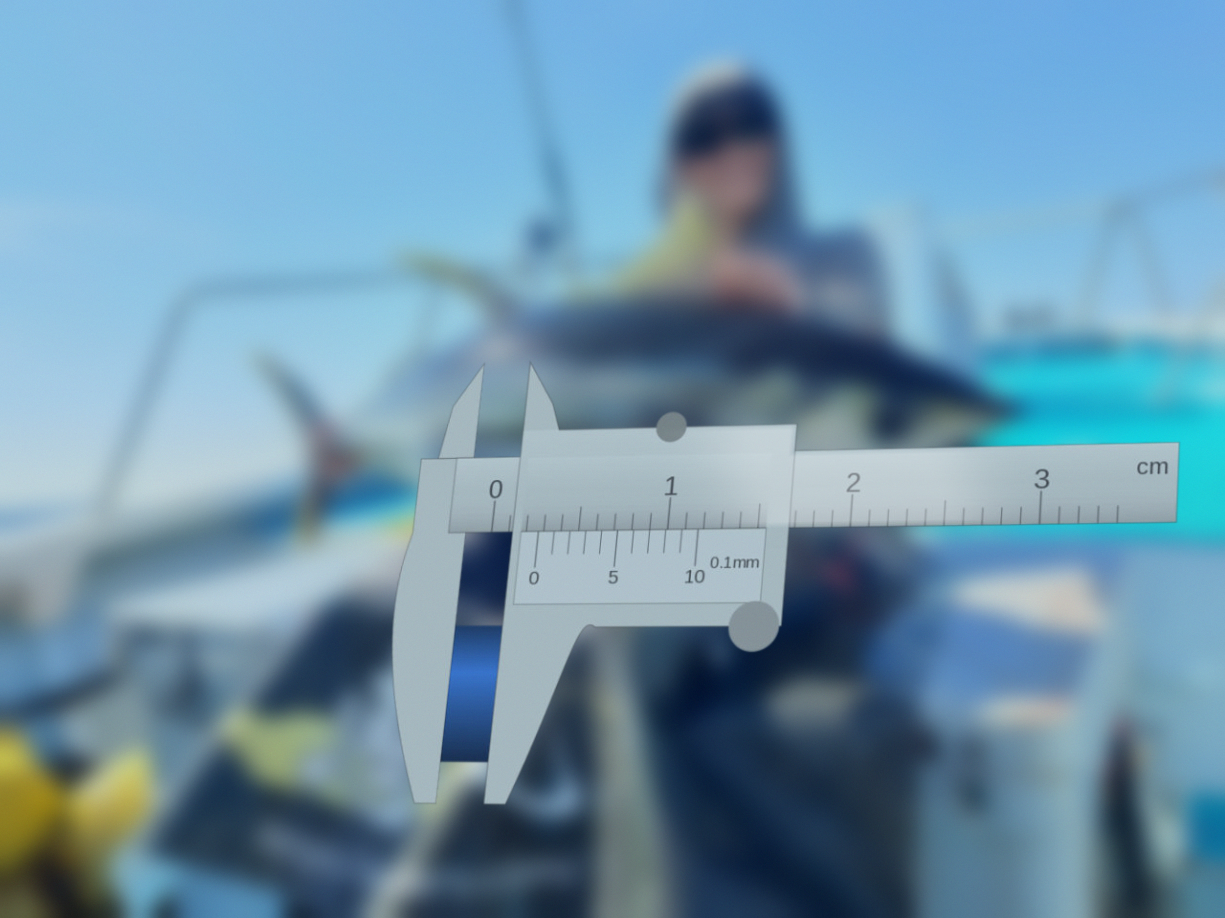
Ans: mm 2.7
